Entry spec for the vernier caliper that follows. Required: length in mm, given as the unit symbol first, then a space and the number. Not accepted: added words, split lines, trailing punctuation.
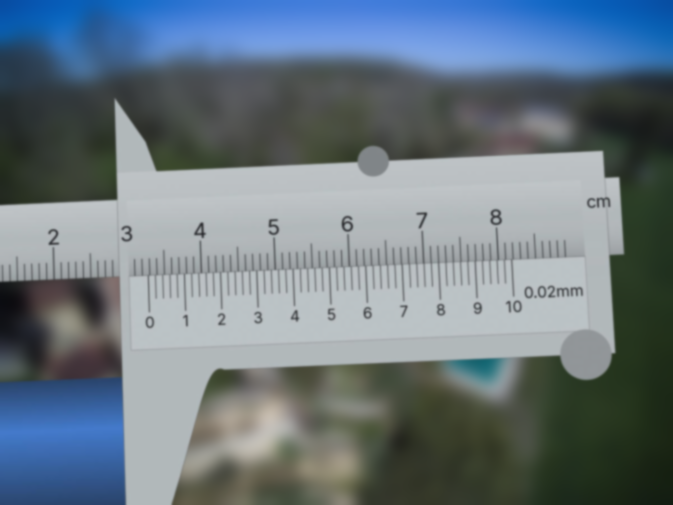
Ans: mm 32.8
